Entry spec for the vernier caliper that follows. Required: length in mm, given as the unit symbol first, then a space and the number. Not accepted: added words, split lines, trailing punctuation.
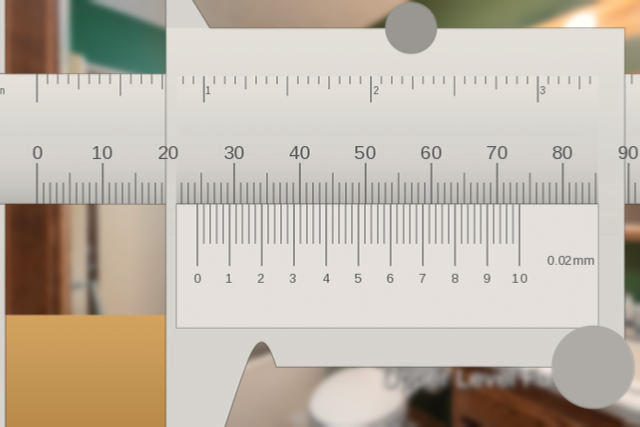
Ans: mm 24.4
